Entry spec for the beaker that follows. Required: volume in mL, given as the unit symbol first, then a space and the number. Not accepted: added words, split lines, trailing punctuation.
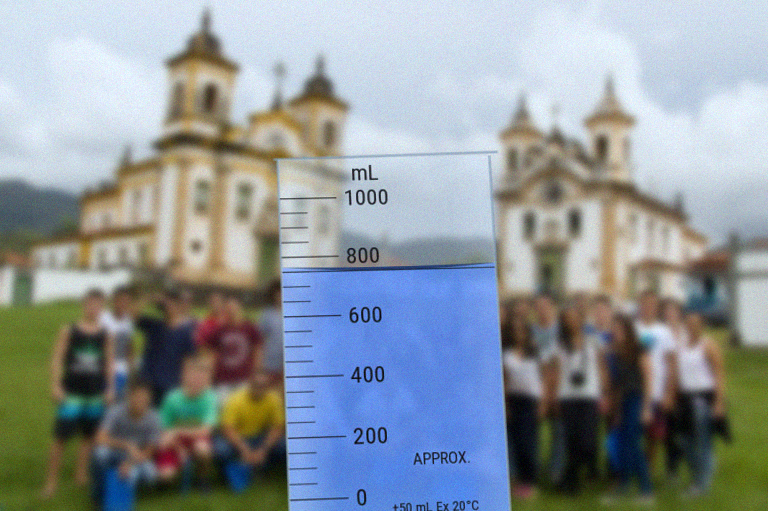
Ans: mL 750
